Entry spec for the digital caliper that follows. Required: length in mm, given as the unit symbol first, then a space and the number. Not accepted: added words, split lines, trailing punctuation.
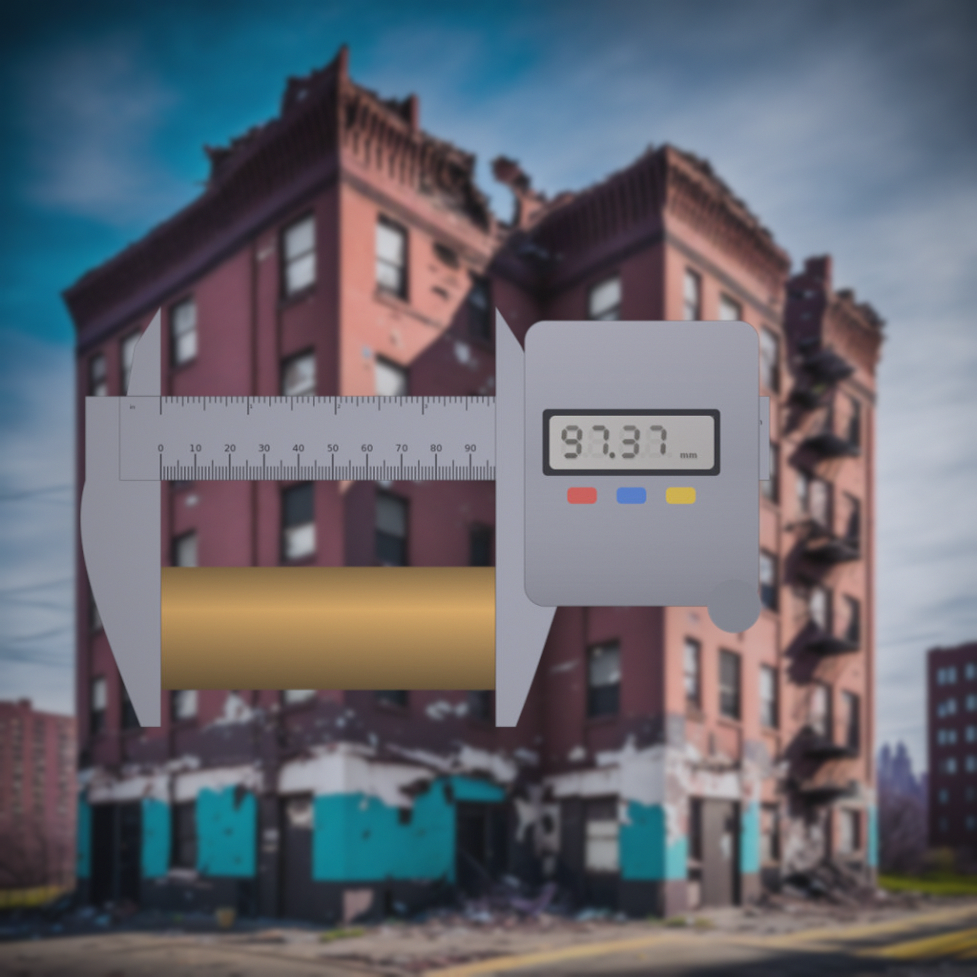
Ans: mm 97.37
